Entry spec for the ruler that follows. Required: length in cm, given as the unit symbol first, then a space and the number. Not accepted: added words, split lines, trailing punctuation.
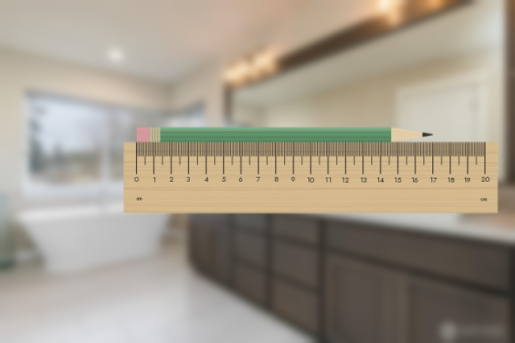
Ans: cm 17
